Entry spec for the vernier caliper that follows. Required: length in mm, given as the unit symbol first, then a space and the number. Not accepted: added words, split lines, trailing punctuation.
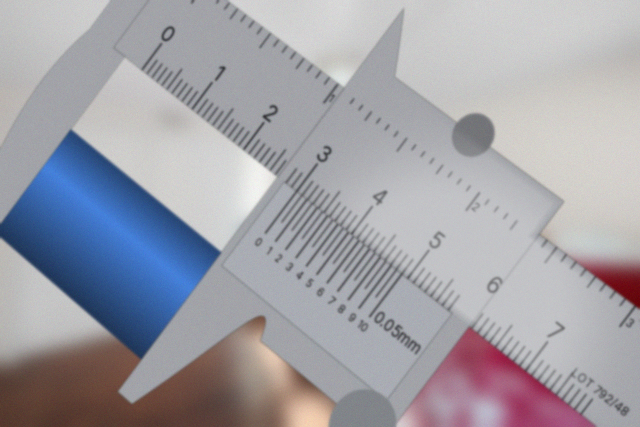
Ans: mm 30.0
